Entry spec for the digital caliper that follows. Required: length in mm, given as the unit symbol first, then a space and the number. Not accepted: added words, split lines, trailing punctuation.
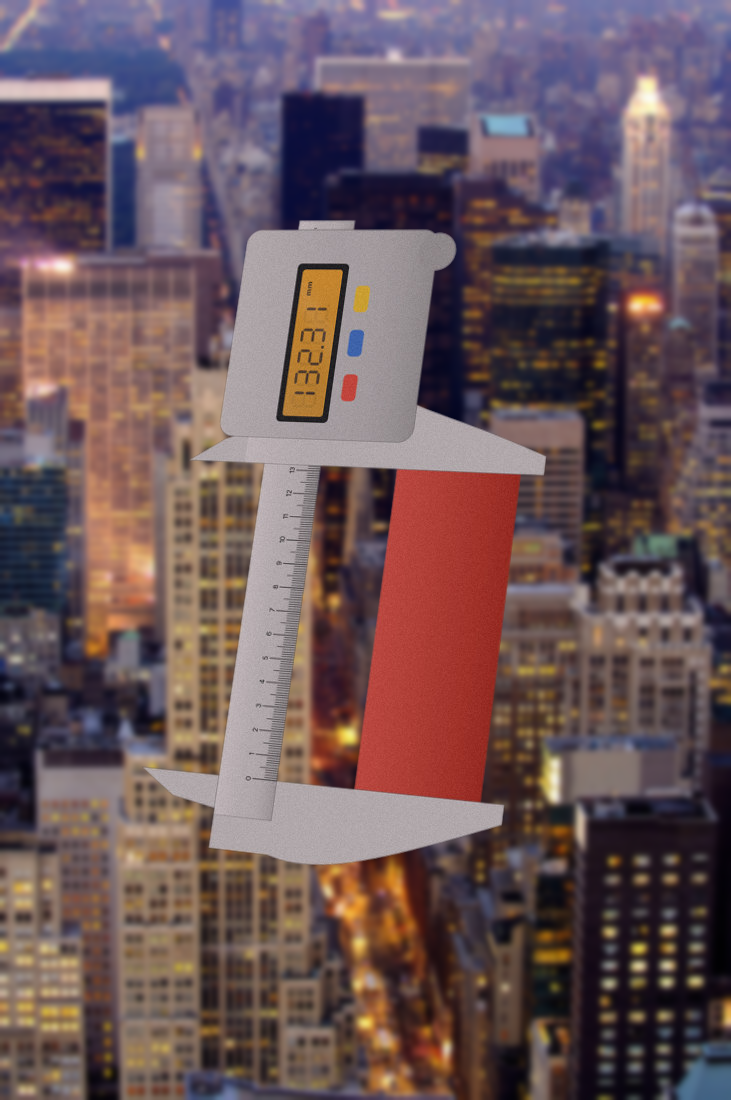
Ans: mm 132.31
